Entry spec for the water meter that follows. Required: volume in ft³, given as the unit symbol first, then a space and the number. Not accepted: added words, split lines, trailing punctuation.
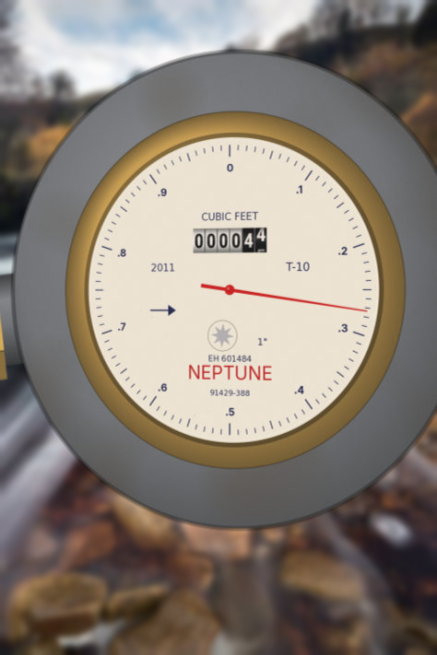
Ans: ft³ 44.27
